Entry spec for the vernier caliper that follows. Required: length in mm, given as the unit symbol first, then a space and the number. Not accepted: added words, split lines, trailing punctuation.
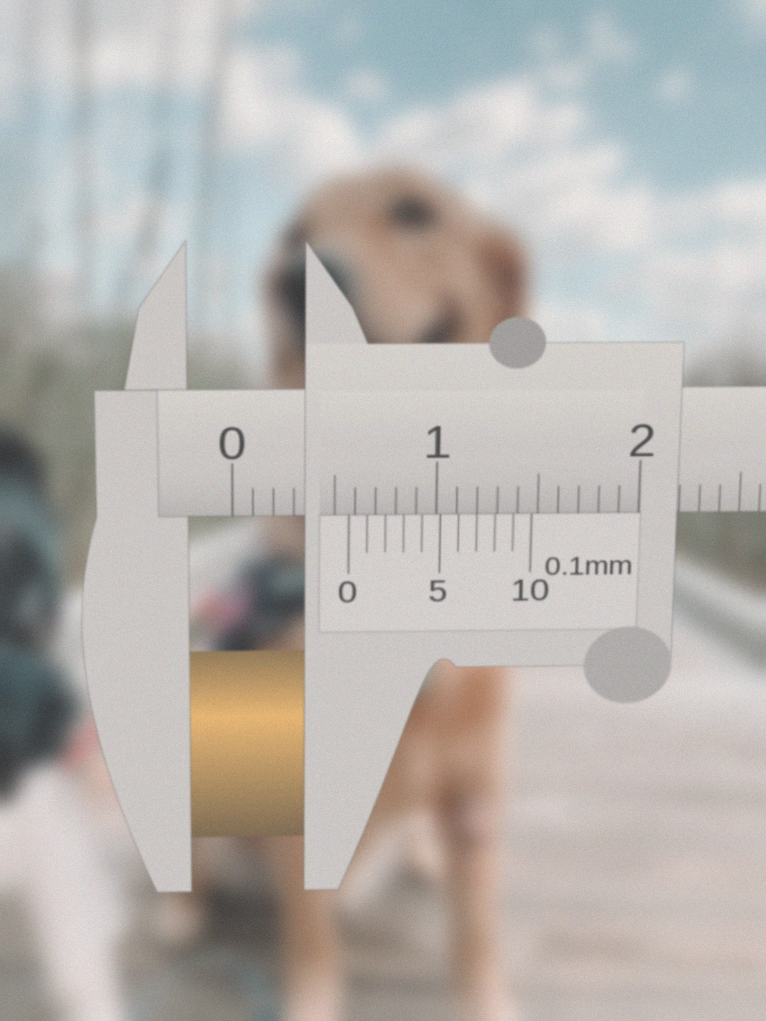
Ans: mm 5.7
